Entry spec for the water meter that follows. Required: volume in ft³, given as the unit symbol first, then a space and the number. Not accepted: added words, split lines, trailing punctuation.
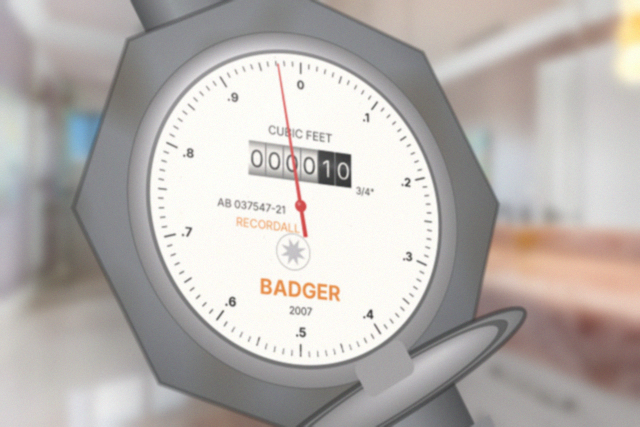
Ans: ft³ 9.97
